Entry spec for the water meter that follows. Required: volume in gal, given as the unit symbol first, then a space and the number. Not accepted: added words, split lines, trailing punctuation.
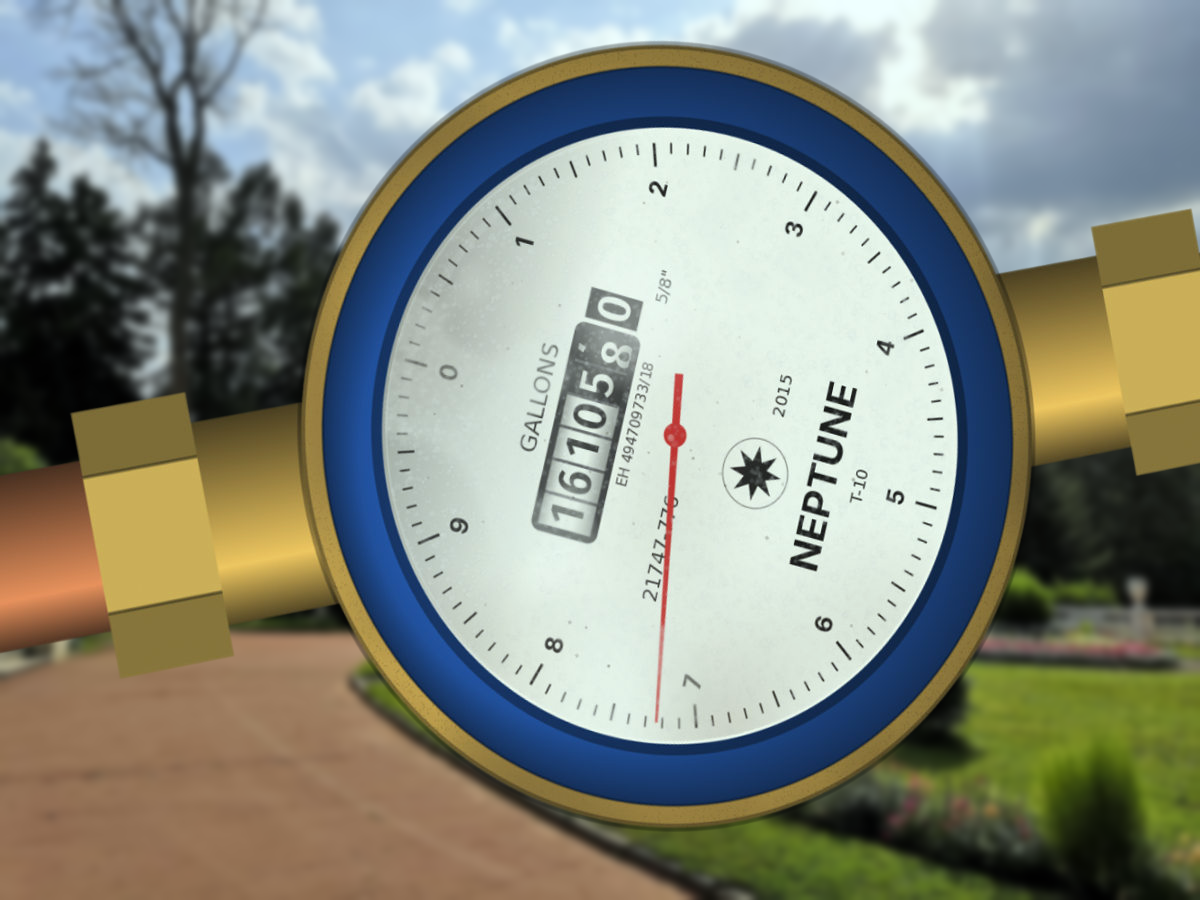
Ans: gal 1610577.2
